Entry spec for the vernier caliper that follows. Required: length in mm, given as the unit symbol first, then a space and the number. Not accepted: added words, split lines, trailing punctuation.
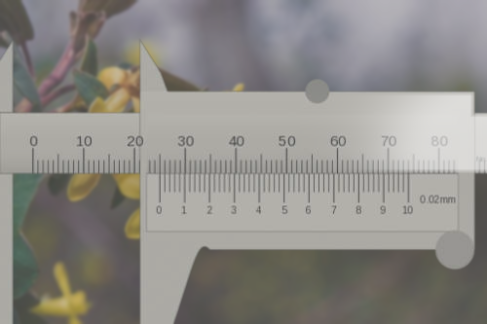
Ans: mm 25.0
